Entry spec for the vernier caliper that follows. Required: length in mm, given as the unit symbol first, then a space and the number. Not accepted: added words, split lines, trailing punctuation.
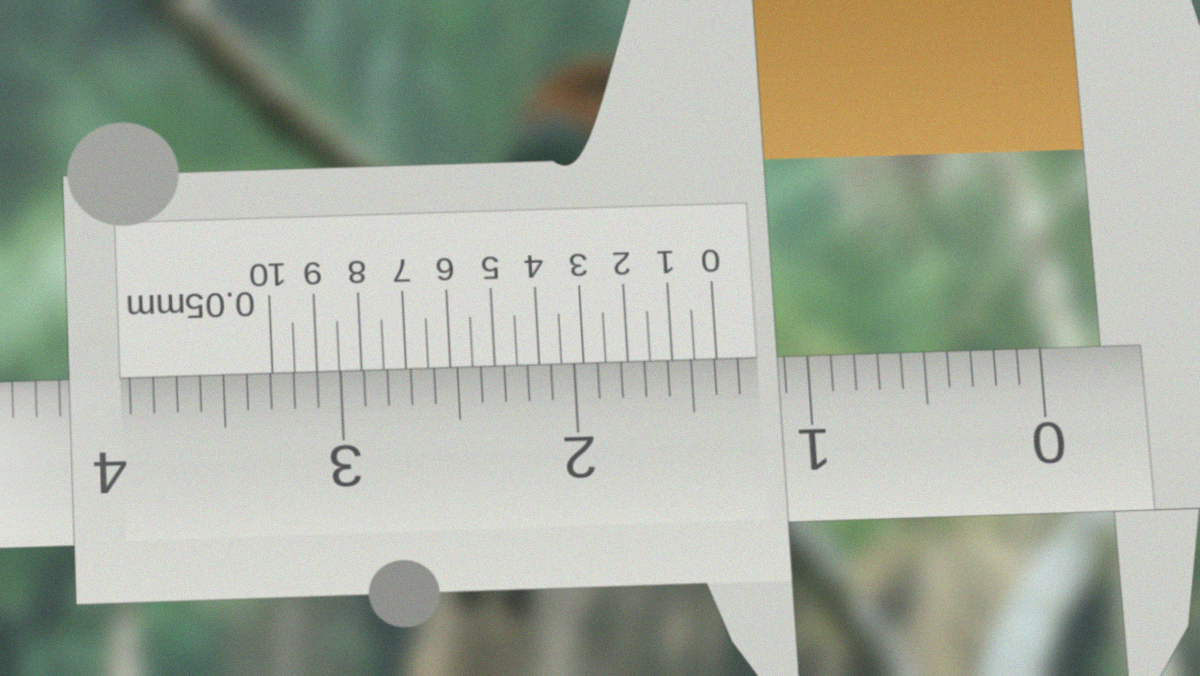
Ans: mm 13.9
